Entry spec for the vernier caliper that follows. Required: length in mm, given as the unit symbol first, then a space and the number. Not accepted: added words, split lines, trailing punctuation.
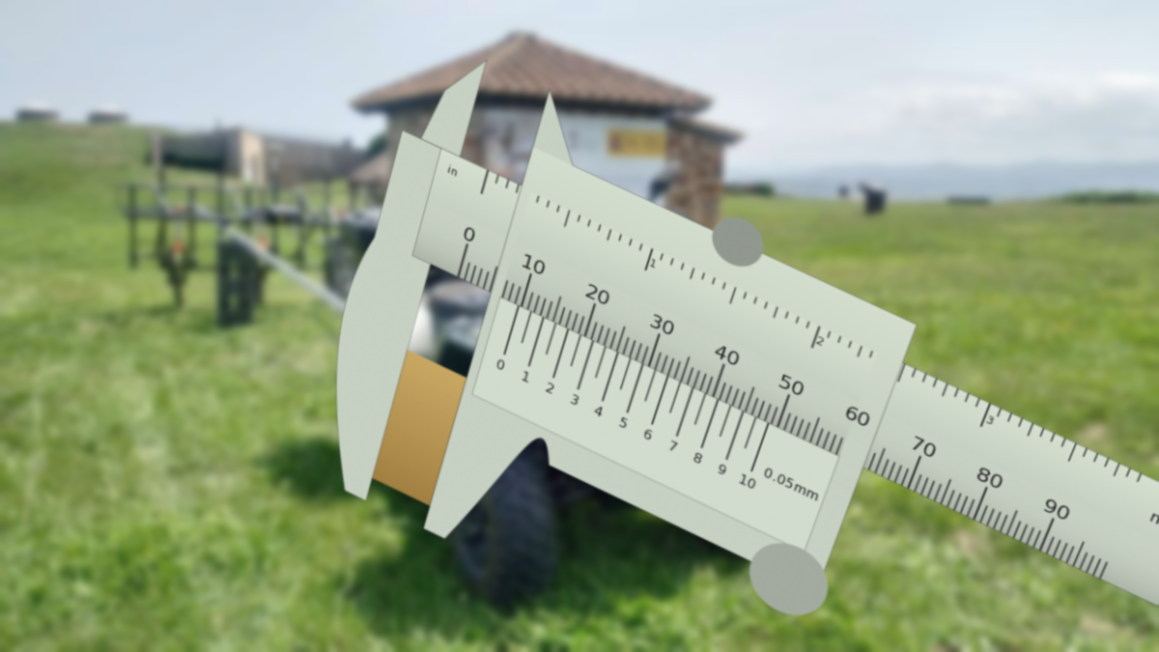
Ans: mm 9.6
